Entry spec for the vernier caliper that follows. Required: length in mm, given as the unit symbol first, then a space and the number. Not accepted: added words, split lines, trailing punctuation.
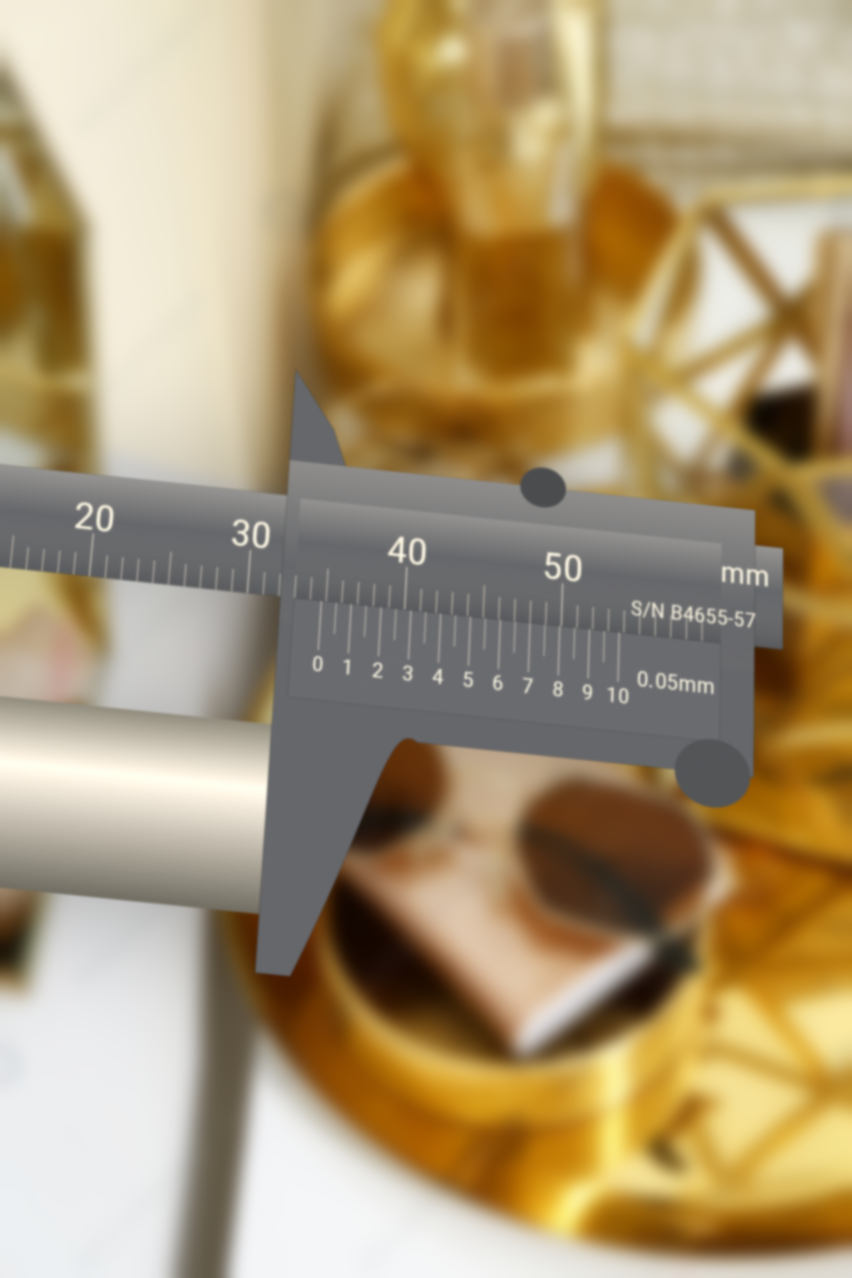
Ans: mm 34.7
